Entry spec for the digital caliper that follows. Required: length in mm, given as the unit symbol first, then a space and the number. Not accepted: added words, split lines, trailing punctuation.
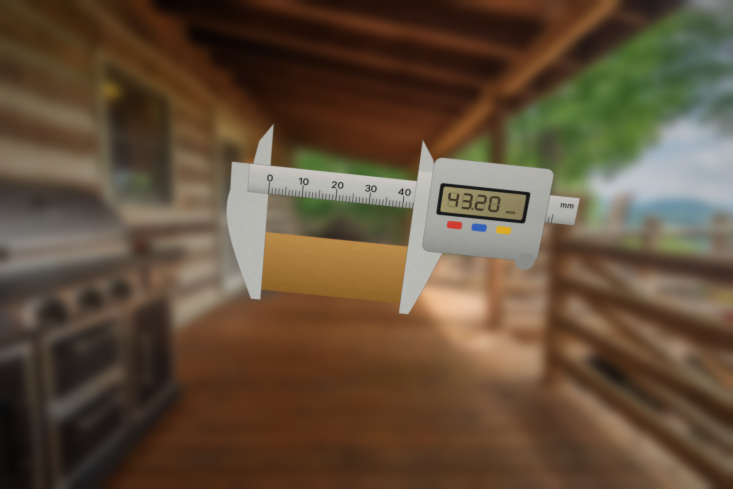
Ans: mm 43.20
